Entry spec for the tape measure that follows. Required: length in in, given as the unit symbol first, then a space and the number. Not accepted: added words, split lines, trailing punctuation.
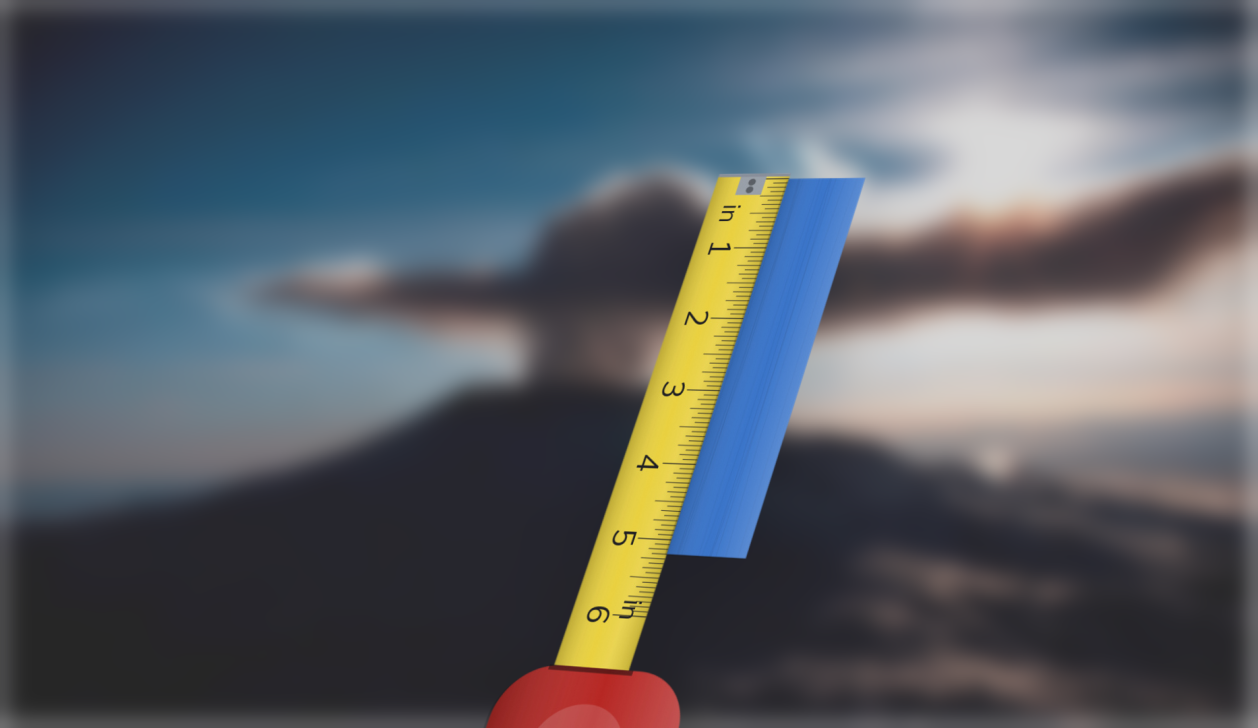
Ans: in 5.1875
